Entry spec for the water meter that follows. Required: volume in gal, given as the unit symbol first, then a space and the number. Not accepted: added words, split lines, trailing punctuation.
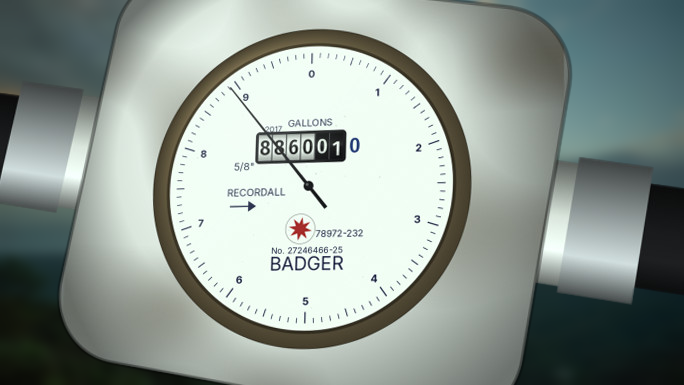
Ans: gal 8860008.9
